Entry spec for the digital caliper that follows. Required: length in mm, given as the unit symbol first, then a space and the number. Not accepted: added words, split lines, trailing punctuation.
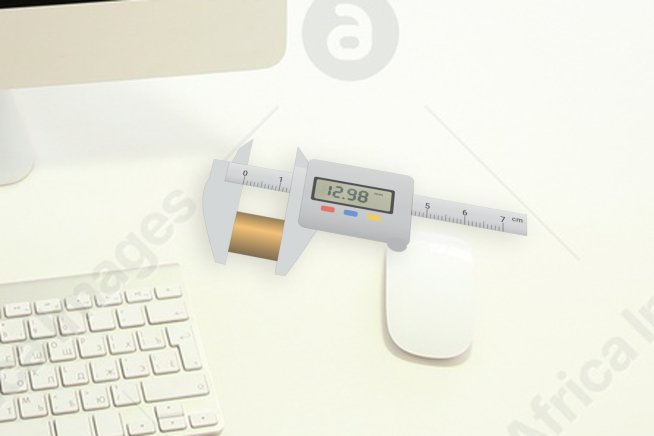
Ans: mm 12.98
